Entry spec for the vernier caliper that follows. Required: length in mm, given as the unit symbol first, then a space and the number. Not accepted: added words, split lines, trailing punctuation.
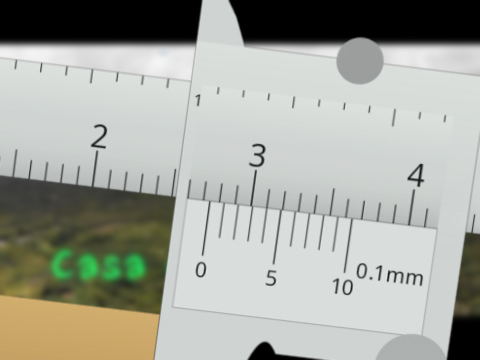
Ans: mm 27.4
